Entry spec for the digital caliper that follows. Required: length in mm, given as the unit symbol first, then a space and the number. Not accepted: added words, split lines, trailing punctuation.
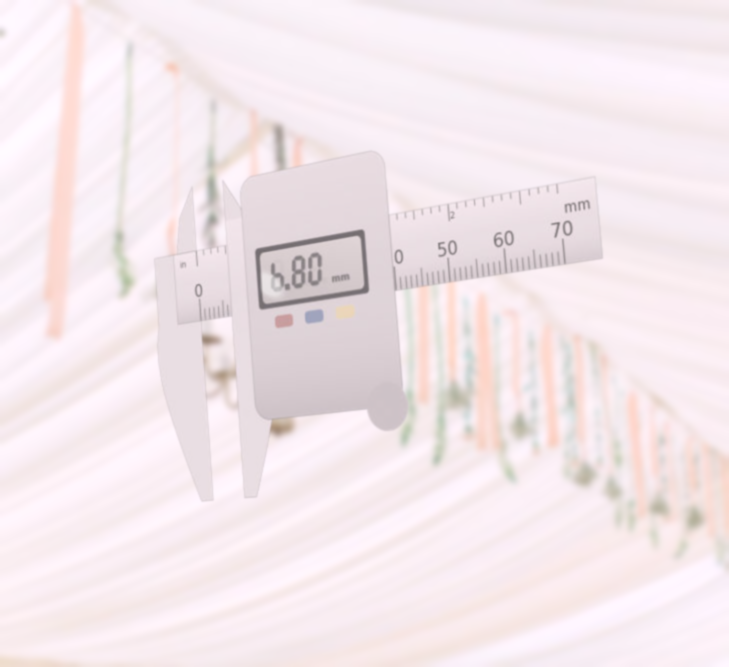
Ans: mm 6.80
